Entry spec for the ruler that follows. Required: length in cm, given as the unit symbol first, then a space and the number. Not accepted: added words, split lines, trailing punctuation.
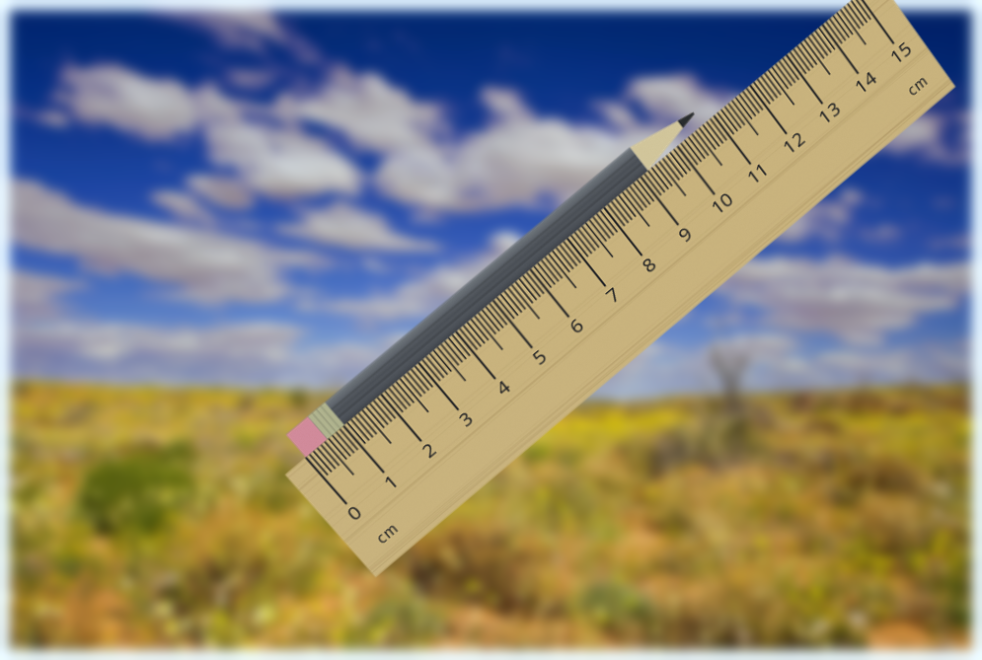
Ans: cm 10.7
